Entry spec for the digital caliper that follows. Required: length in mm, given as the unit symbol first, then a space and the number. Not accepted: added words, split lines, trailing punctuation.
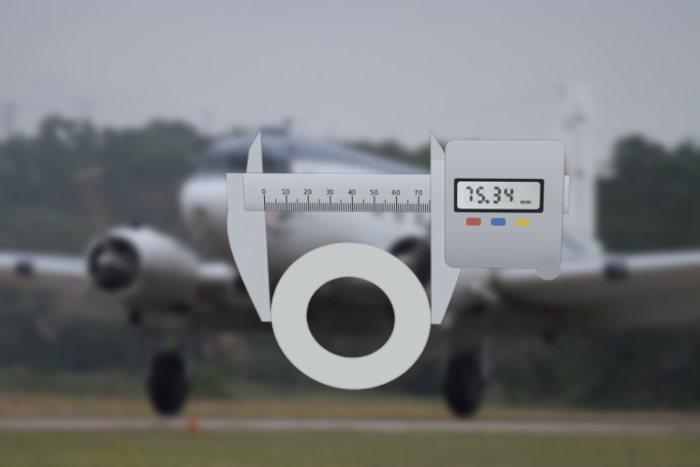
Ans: mm 75.34
